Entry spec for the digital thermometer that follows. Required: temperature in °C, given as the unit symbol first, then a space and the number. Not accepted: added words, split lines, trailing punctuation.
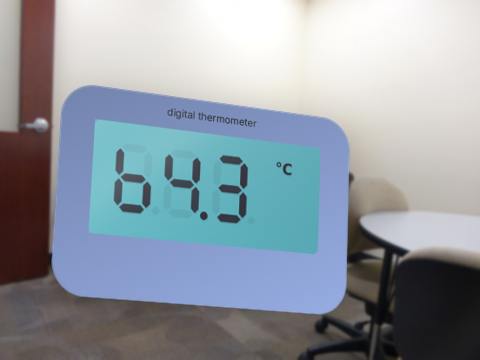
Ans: °C 64.3
